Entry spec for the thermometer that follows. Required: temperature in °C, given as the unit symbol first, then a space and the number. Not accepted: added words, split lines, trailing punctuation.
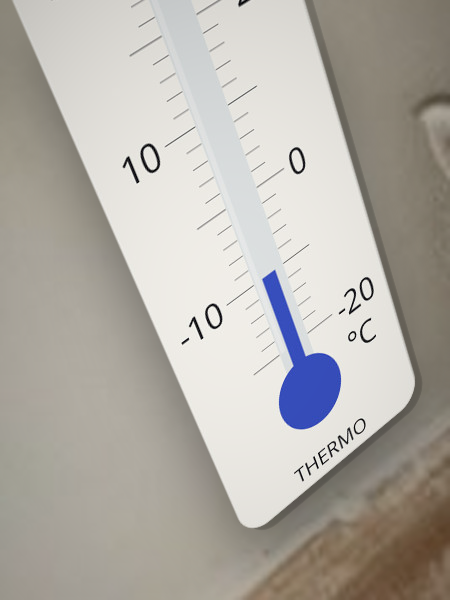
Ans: °C -10
